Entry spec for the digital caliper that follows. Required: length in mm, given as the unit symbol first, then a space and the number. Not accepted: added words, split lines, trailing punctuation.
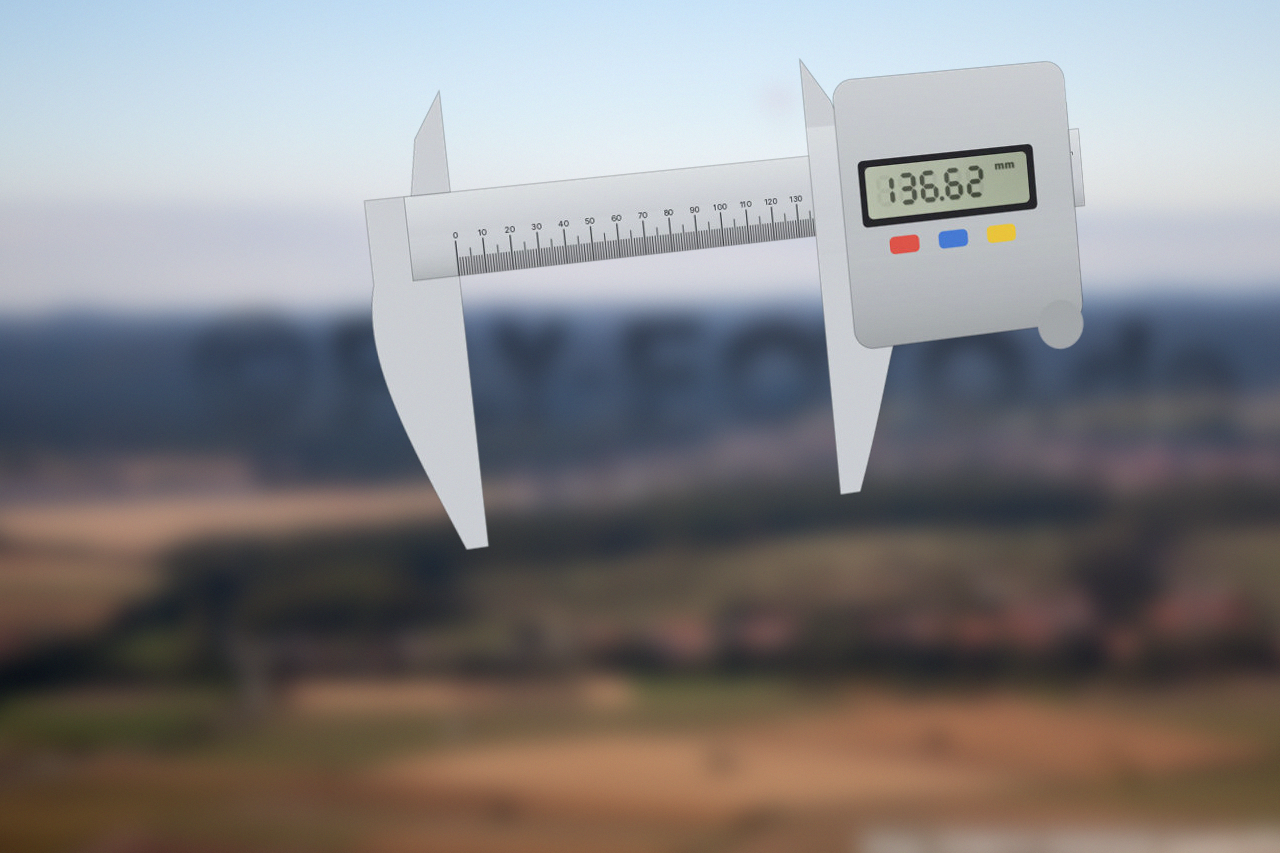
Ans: mm 136.62
